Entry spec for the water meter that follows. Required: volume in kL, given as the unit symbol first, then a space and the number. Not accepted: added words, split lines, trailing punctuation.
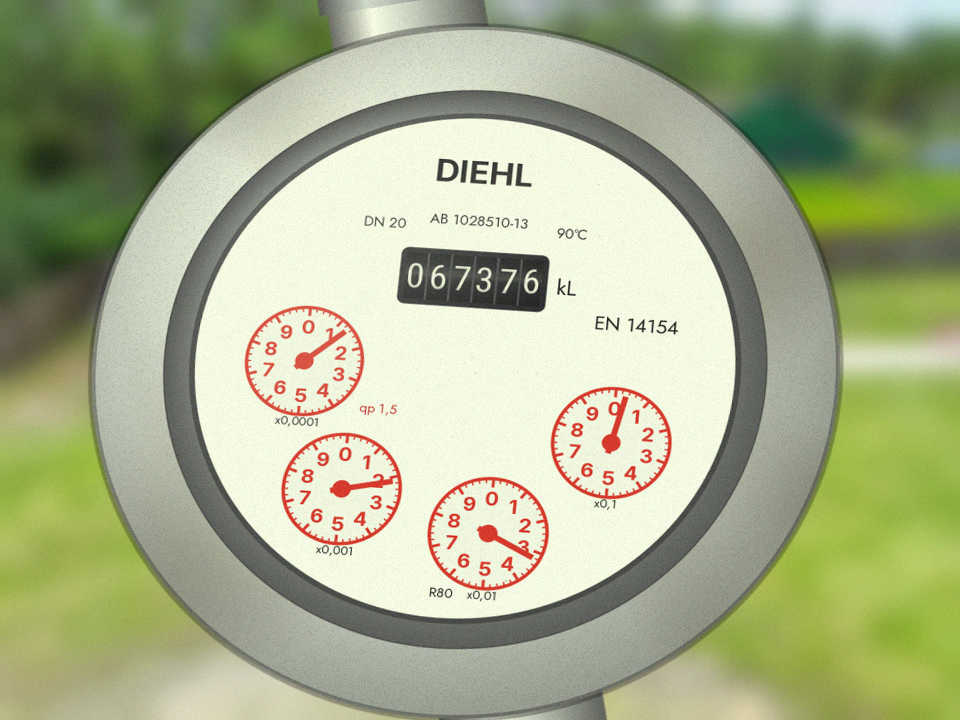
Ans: kL 67376.0321
